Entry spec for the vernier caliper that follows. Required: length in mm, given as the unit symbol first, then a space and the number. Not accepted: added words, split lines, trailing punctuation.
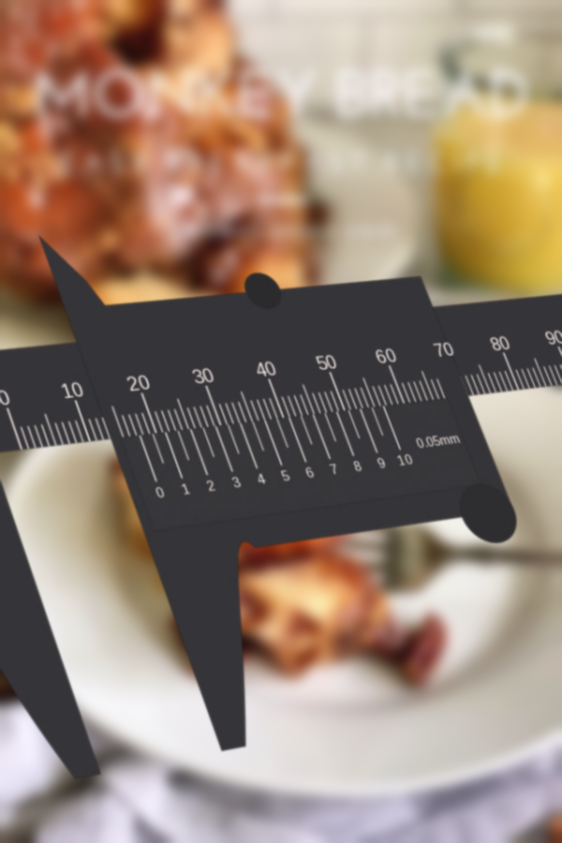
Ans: mm 17.5
